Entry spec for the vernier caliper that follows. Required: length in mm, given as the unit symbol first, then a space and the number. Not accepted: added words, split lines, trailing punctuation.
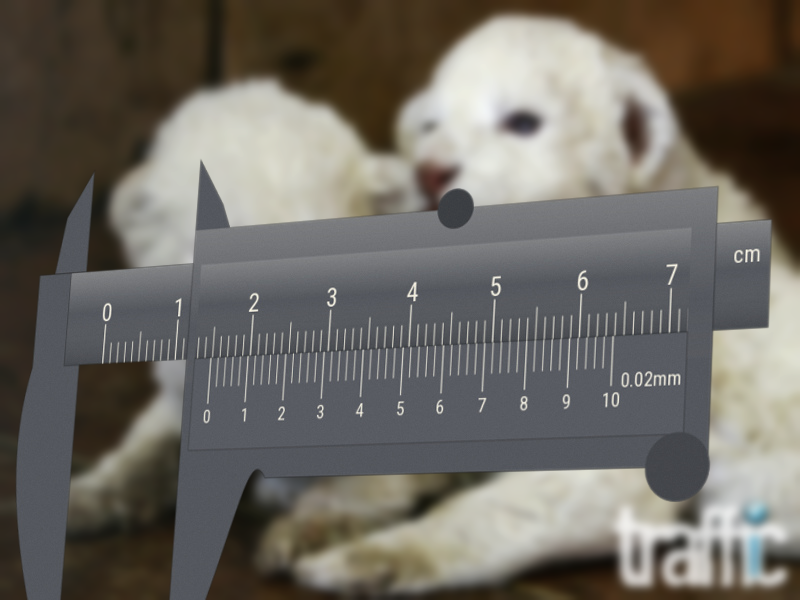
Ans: mm 14.8
